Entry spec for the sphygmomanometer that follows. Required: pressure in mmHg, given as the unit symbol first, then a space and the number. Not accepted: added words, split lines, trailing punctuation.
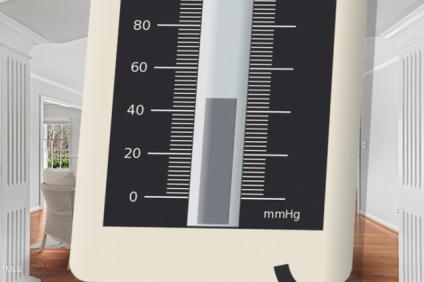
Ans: mmHg 46
